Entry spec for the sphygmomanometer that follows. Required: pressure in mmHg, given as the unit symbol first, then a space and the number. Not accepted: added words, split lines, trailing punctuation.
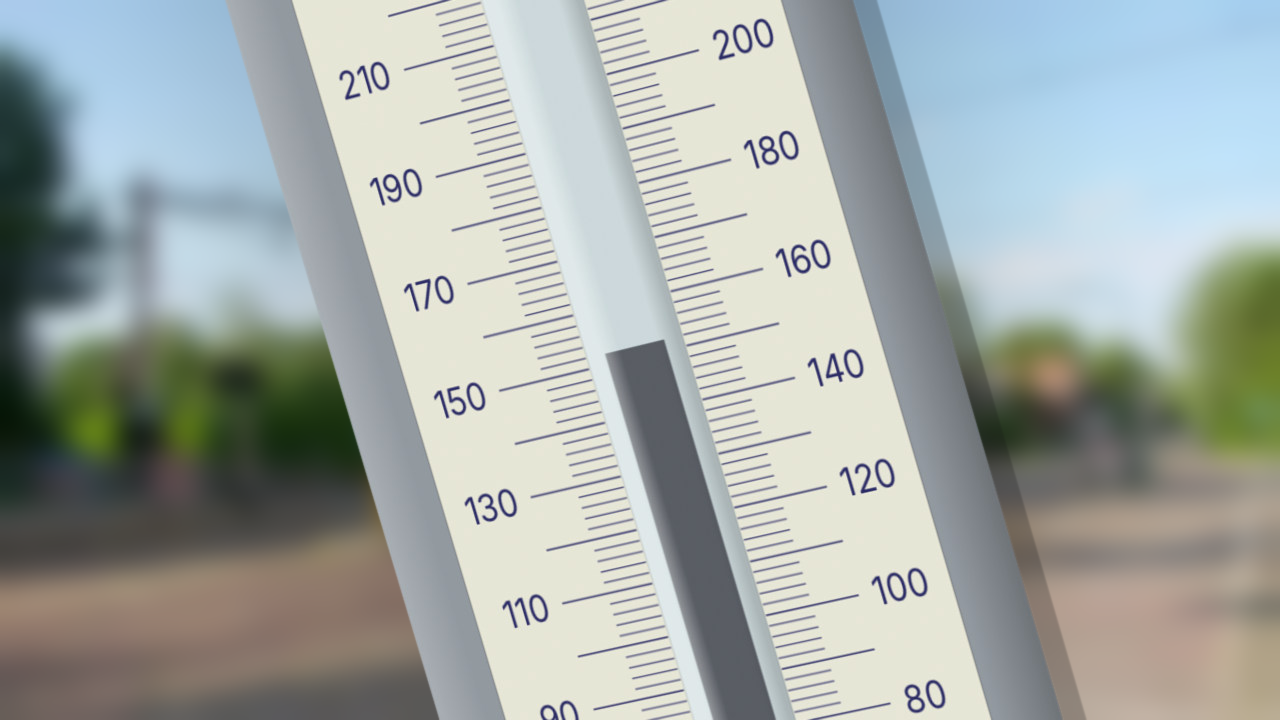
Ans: mmHg 152
